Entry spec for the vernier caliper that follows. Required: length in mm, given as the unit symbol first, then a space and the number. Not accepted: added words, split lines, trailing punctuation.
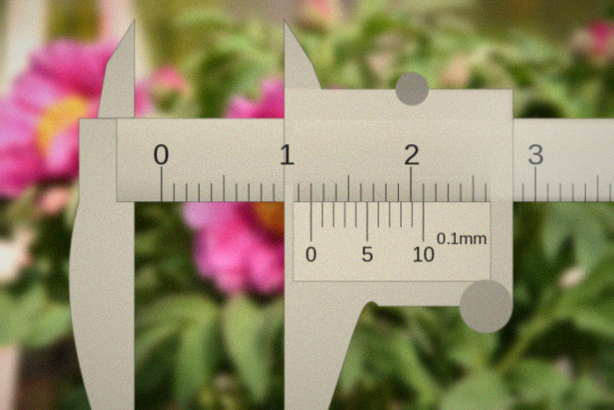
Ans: mm 12.0
